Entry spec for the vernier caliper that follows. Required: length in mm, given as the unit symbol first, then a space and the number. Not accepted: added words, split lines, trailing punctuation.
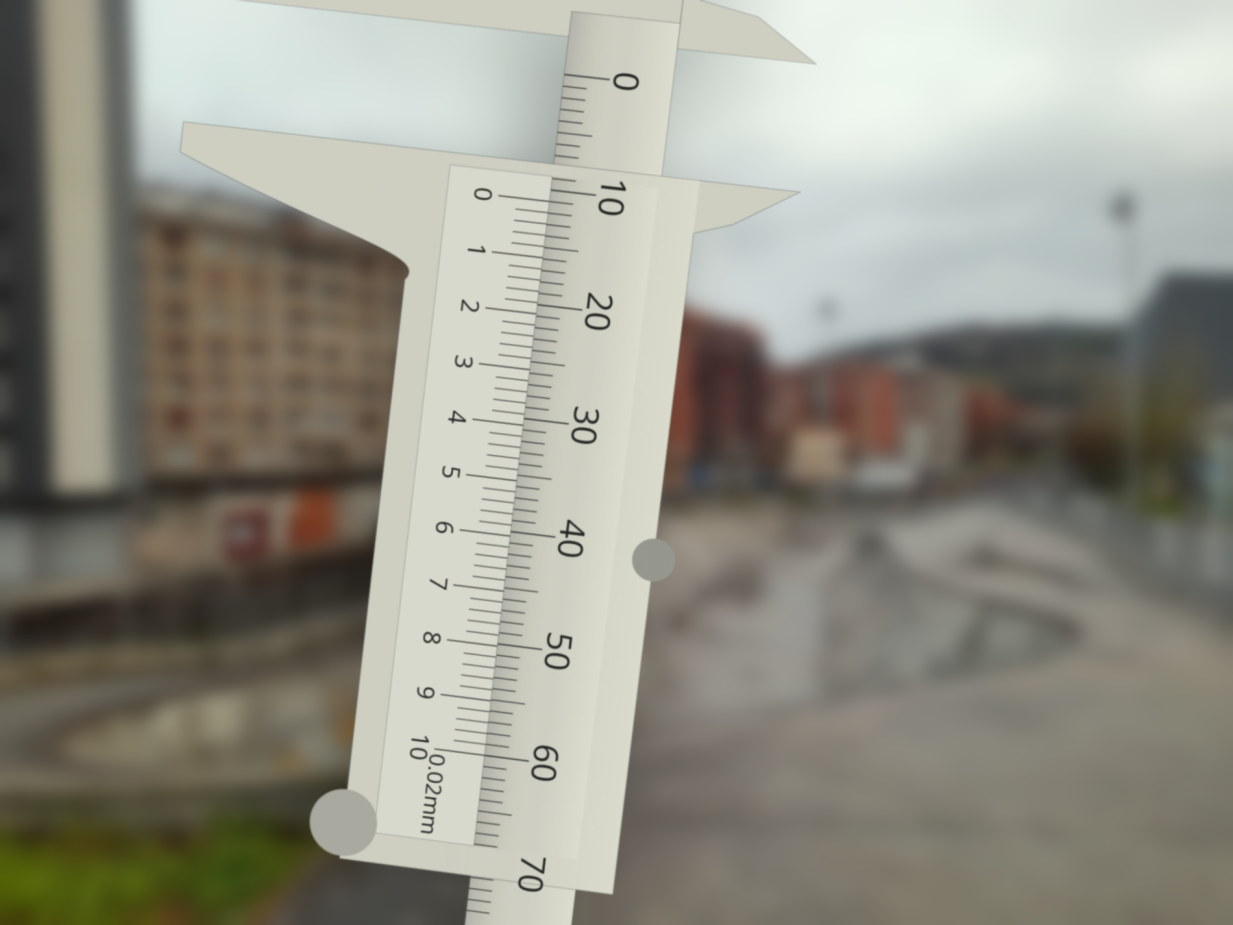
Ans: mm 11.0
